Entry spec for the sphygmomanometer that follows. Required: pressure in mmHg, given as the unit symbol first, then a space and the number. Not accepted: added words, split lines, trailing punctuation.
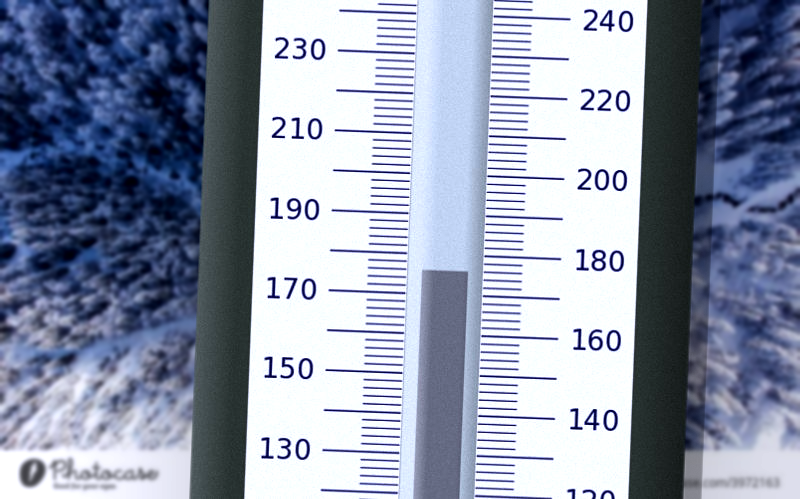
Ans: mmHg 176
